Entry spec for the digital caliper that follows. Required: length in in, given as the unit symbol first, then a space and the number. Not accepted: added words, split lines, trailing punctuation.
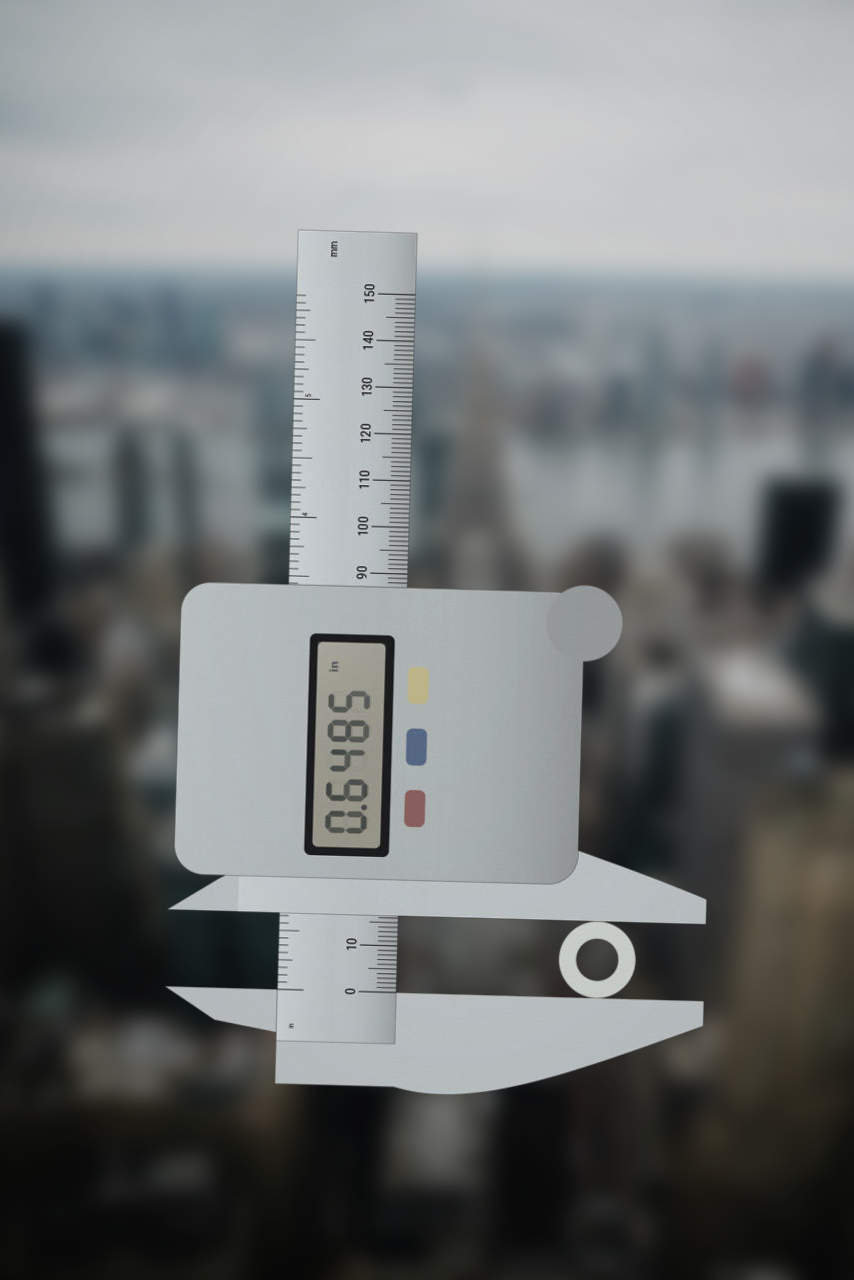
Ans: in 0.6485
